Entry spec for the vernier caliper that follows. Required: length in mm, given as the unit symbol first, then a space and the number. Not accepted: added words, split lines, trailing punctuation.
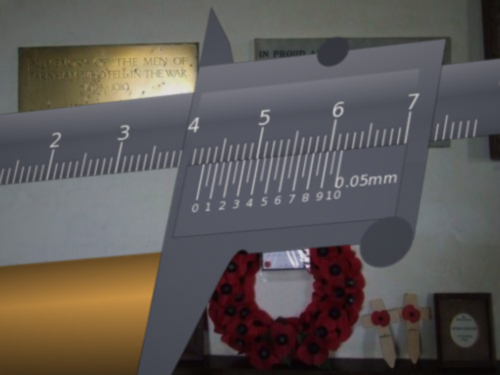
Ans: mm 42.6
